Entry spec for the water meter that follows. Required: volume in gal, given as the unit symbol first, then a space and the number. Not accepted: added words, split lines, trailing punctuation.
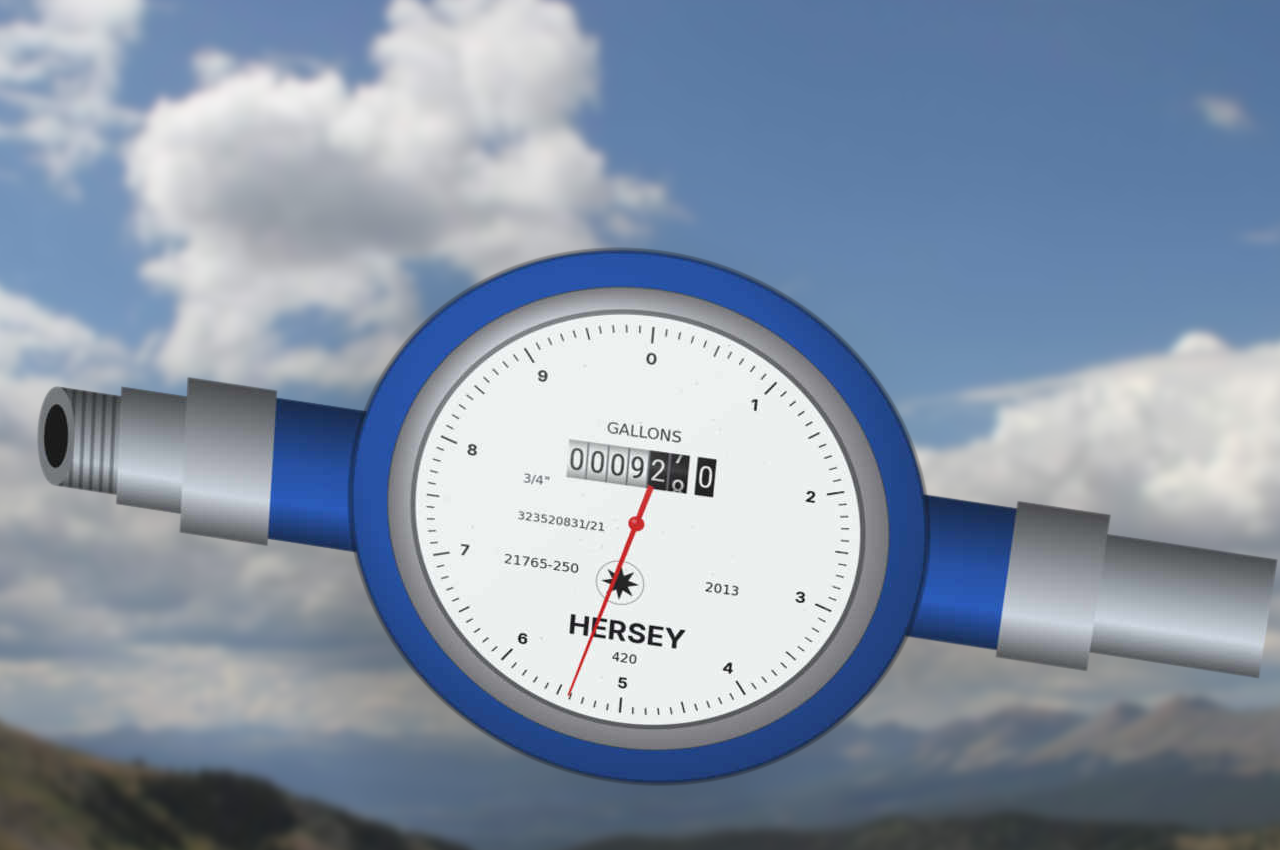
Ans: gal 9275.4
